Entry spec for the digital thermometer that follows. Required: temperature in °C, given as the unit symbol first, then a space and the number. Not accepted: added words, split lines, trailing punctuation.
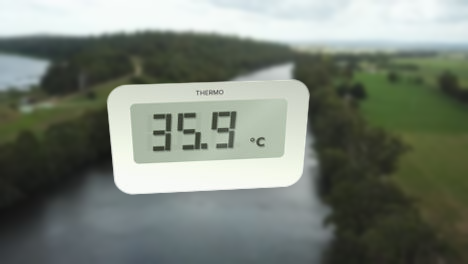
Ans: °C 35.9
